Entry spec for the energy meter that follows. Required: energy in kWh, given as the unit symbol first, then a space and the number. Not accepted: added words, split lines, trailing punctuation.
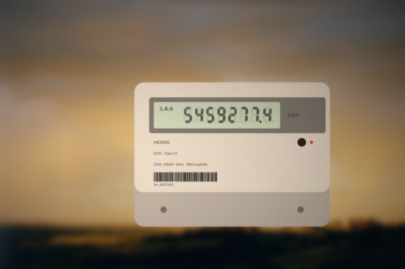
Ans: kWh 5459277.4
